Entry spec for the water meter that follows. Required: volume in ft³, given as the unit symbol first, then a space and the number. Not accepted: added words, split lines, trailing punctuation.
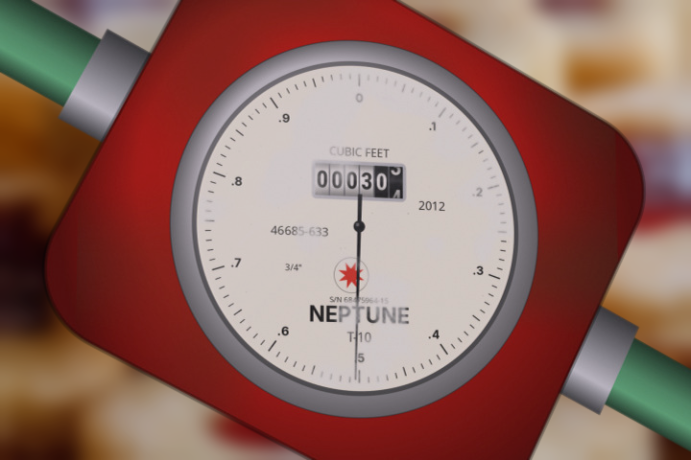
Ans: ft³ 303.50
